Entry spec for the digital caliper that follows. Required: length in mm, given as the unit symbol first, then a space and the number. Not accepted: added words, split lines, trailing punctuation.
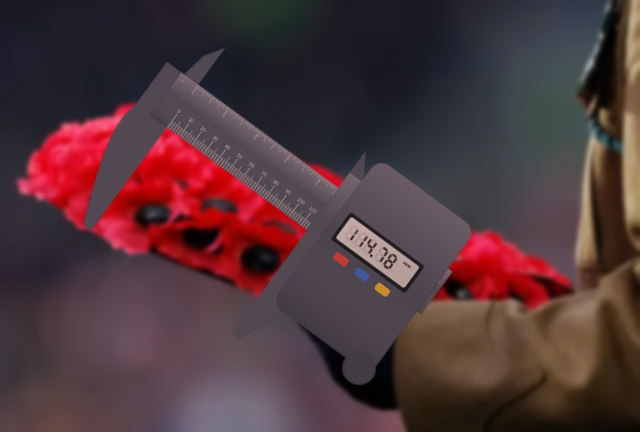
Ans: mm 114.78
